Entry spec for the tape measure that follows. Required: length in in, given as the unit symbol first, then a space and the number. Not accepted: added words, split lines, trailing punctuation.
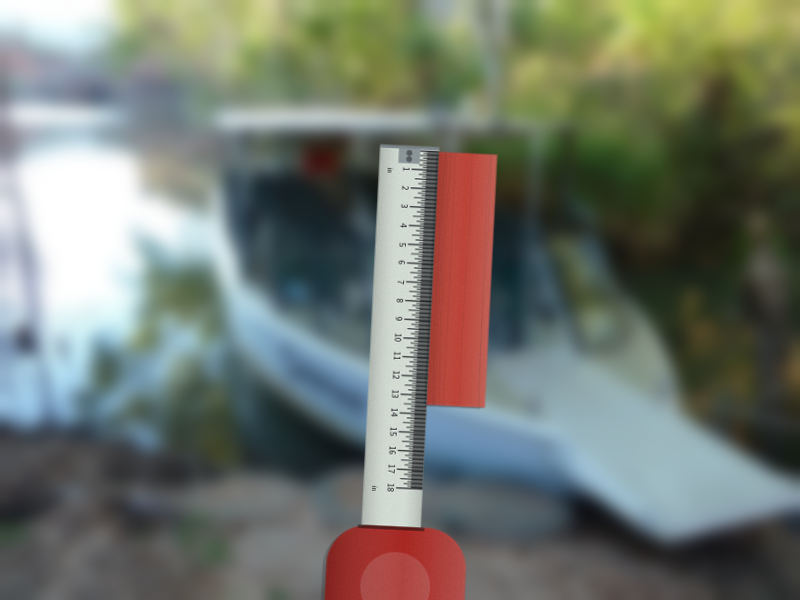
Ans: in 13.5
